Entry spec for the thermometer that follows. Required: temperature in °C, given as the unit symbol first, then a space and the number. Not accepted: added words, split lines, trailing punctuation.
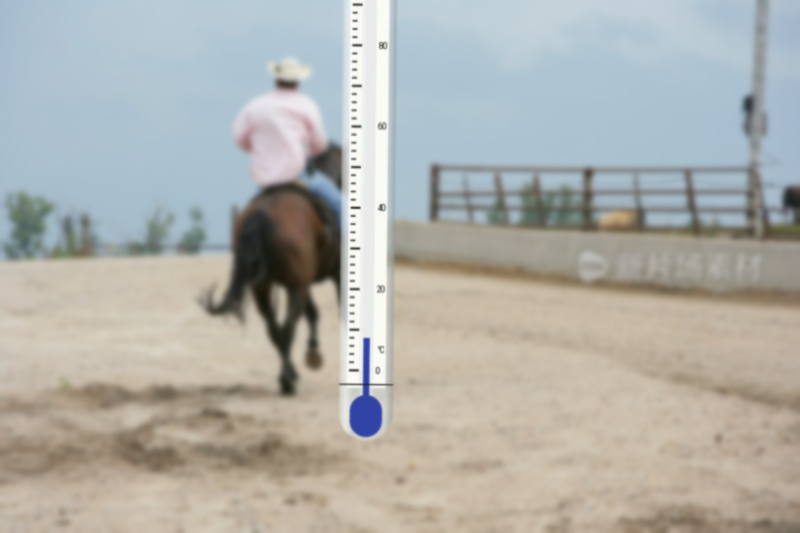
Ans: °C 8
